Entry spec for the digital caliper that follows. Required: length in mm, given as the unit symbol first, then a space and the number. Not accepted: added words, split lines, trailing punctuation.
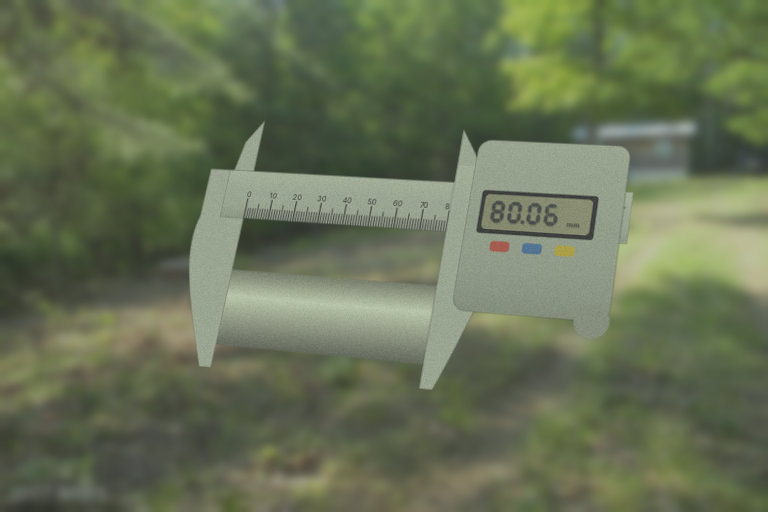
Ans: mm 80.06
